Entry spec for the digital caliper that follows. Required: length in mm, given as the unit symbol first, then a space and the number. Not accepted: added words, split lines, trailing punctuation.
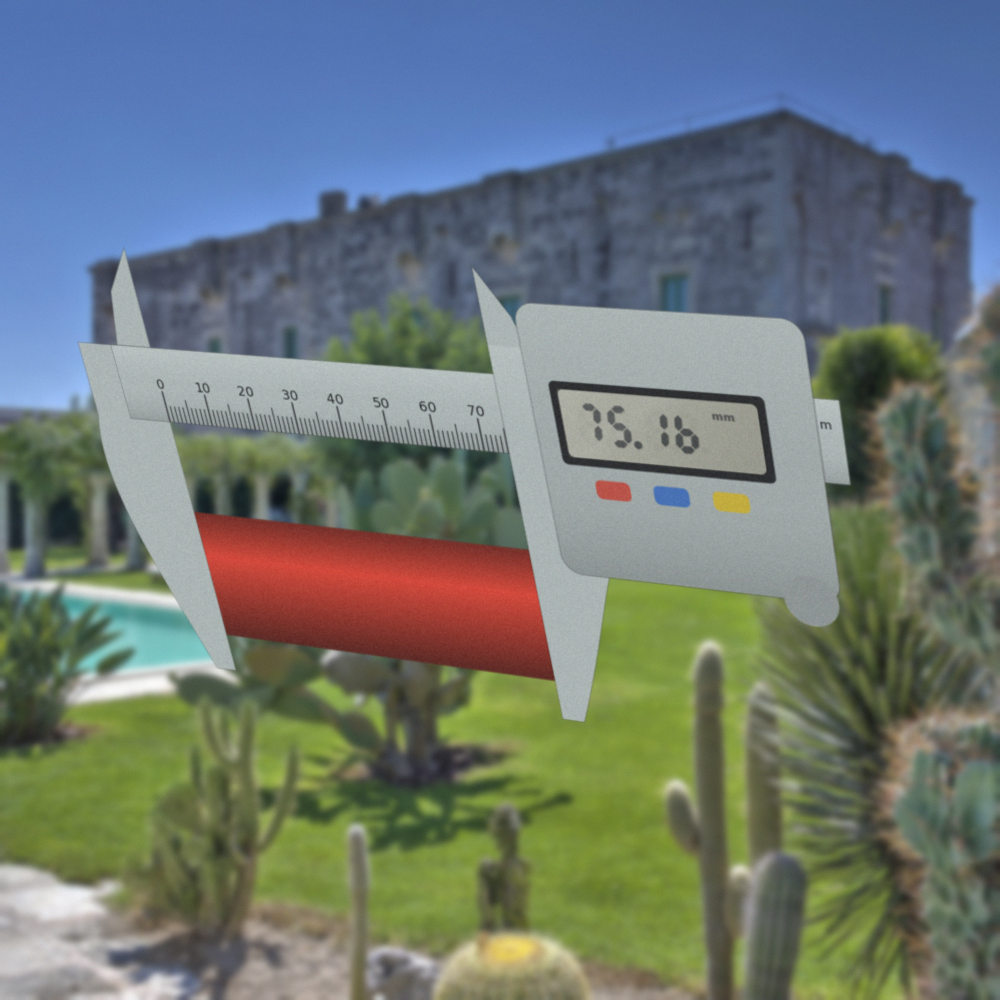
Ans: mm 75.16
